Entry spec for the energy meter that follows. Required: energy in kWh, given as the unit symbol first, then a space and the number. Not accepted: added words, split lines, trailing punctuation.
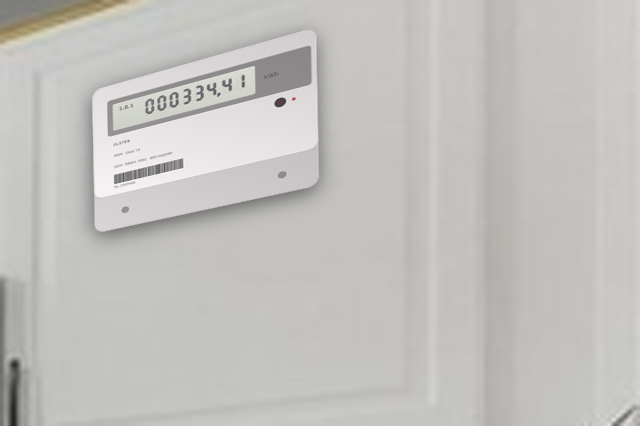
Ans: kWh 334.41
